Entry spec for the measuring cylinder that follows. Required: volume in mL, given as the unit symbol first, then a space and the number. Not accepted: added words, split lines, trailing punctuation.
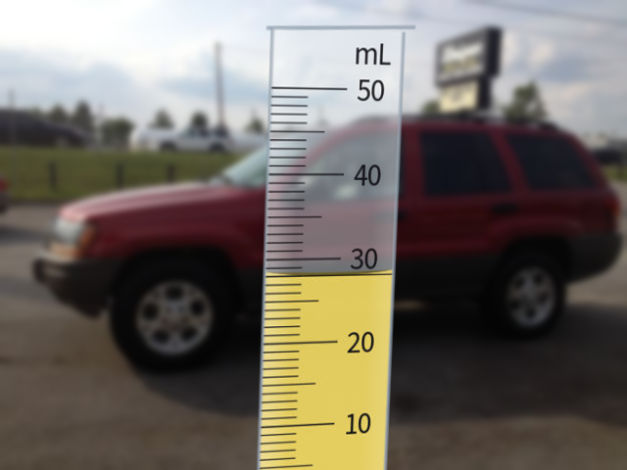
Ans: mL 28
